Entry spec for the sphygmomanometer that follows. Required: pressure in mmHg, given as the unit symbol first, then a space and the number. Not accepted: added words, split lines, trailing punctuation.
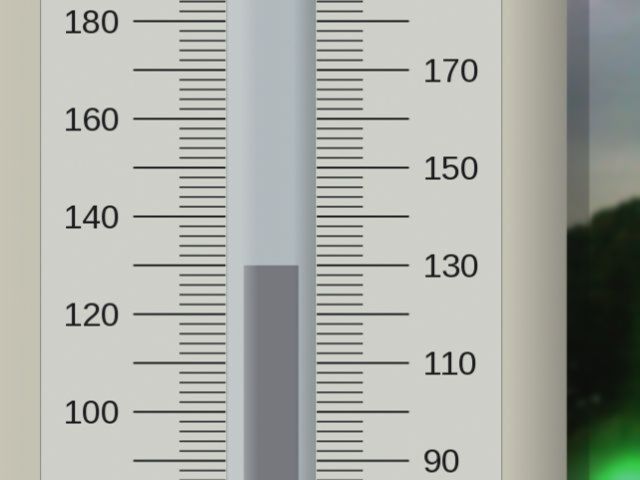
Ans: mmHg 130
